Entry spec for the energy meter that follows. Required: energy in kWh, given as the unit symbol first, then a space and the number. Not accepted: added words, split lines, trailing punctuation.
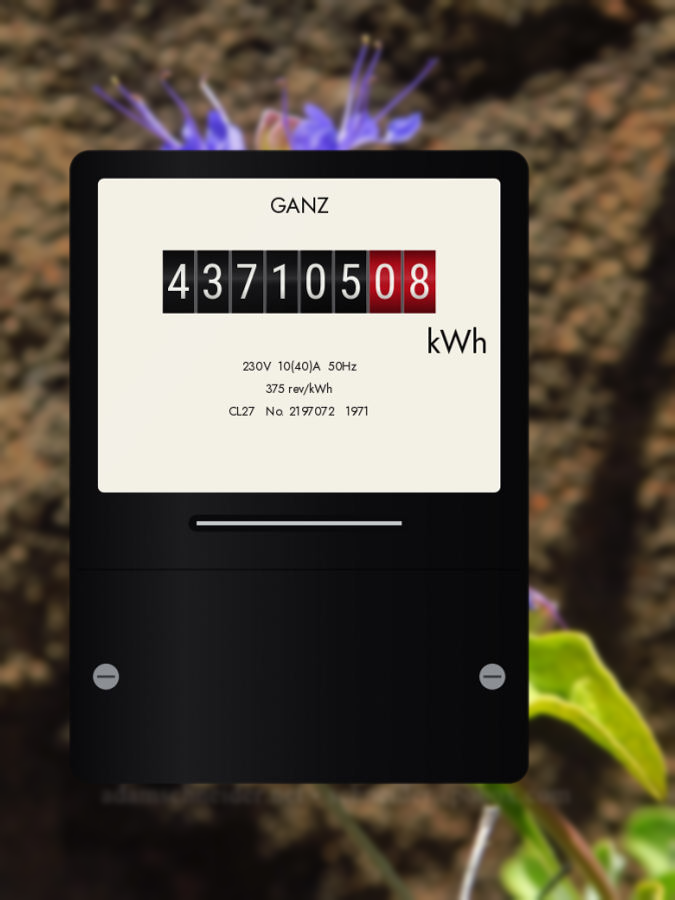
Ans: kWh 437105.08
